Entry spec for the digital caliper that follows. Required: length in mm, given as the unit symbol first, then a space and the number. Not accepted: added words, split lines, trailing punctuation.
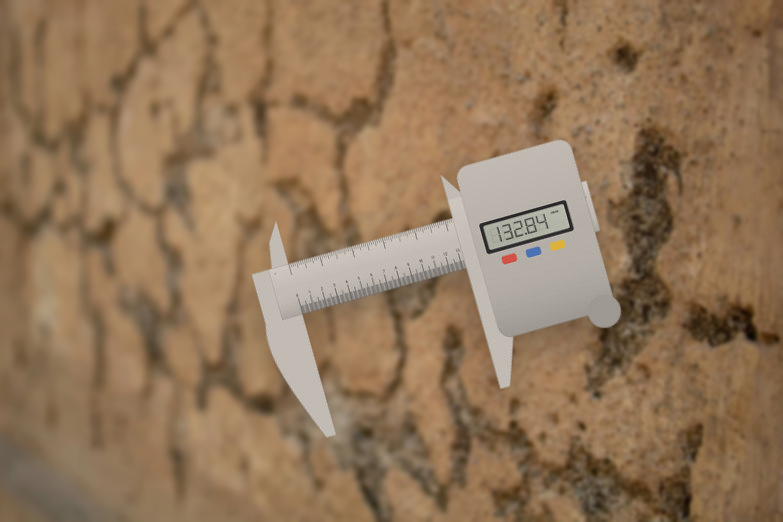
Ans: mm 132.84
